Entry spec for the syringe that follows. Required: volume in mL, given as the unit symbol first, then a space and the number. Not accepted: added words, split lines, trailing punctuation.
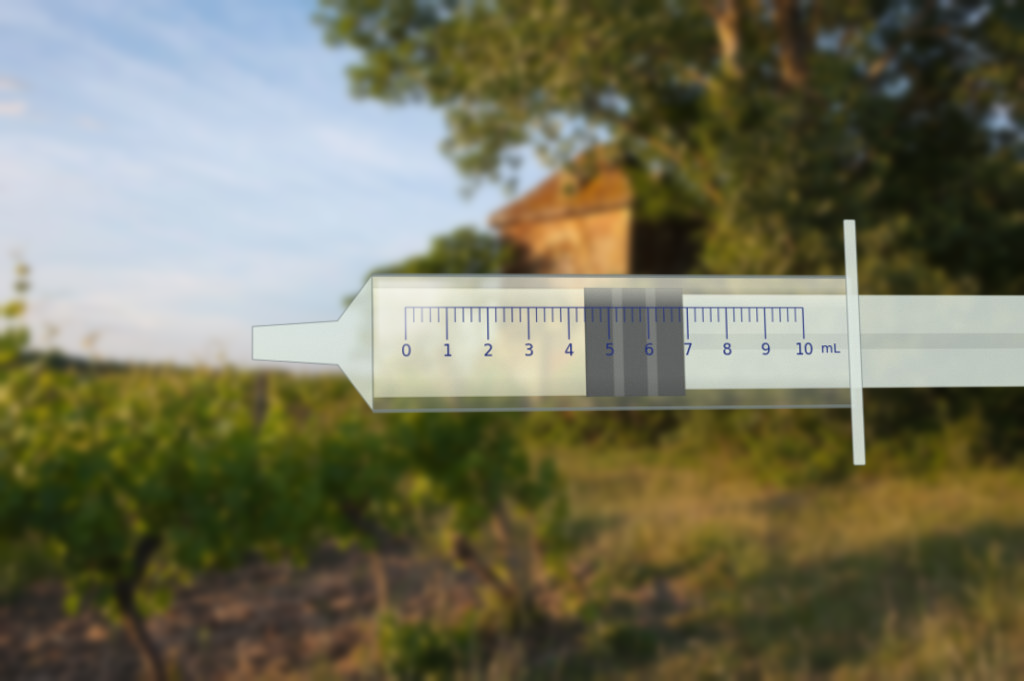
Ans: mL 4.4
